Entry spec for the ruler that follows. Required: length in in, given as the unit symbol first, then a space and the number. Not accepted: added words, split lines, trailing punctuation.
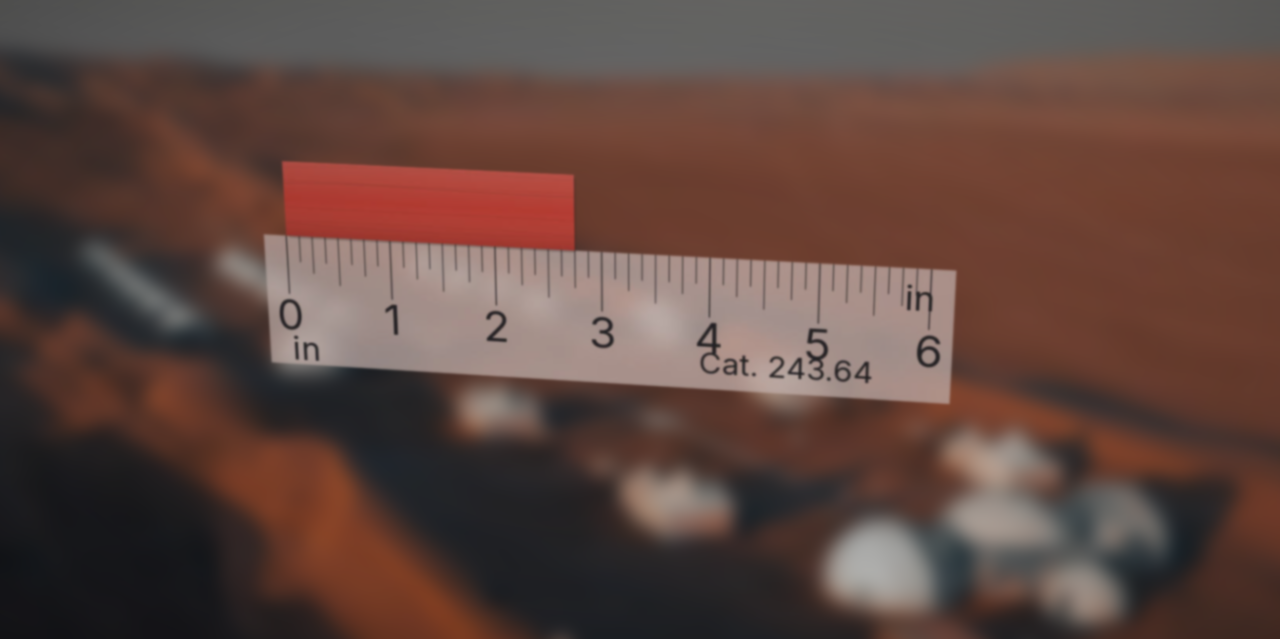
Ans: in 2.75
